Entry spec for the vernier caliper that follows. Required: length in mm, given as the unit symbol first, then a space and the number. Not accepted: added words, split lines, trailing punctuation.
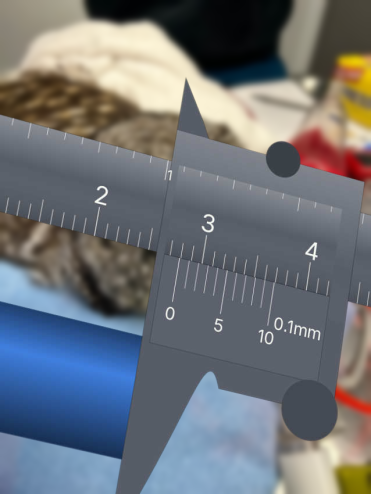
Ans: mm 27.9
